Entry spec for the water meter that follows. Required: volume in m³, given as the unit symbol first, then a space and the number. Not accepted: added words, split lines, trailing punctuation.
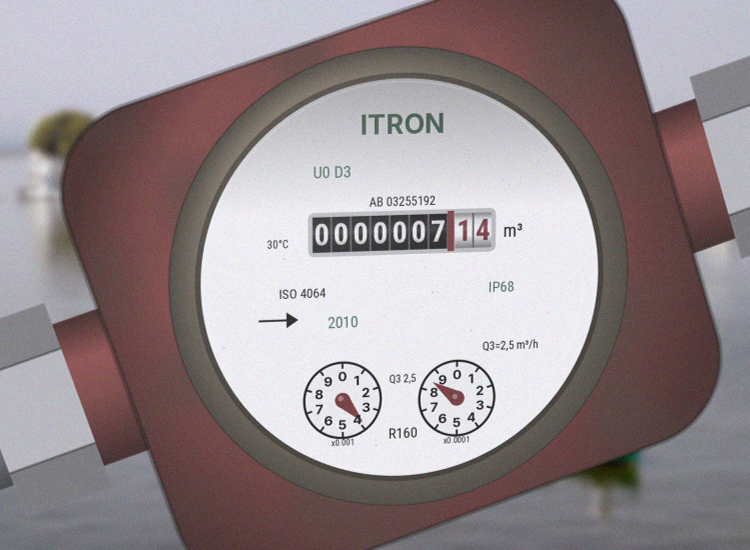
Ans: m³ 7.1438
